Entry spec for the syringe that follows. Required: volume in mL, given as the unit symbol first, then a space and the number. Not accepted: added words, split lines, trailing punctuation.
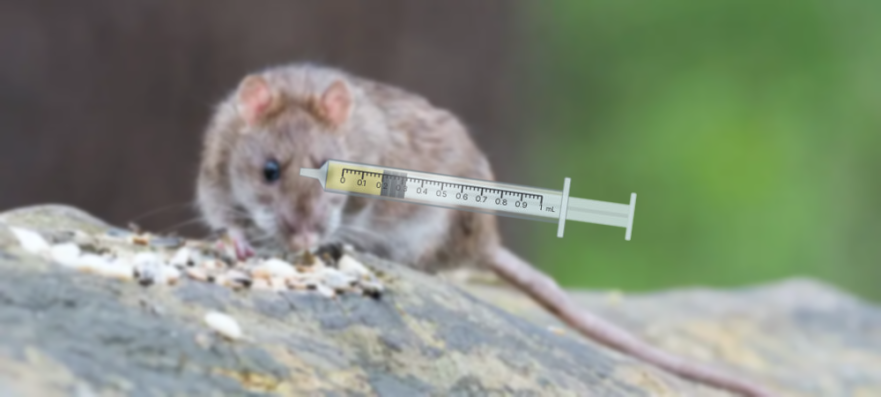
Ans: mL 0.2
